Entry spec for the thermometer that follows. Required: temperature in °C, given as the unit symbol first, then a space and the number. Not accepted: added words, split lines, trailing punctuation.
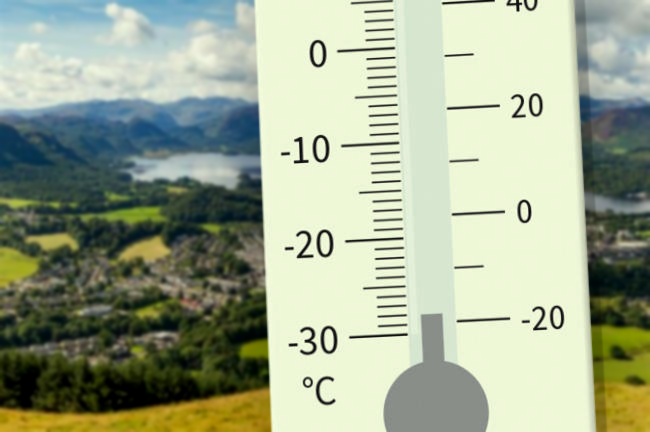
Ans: °C -28
